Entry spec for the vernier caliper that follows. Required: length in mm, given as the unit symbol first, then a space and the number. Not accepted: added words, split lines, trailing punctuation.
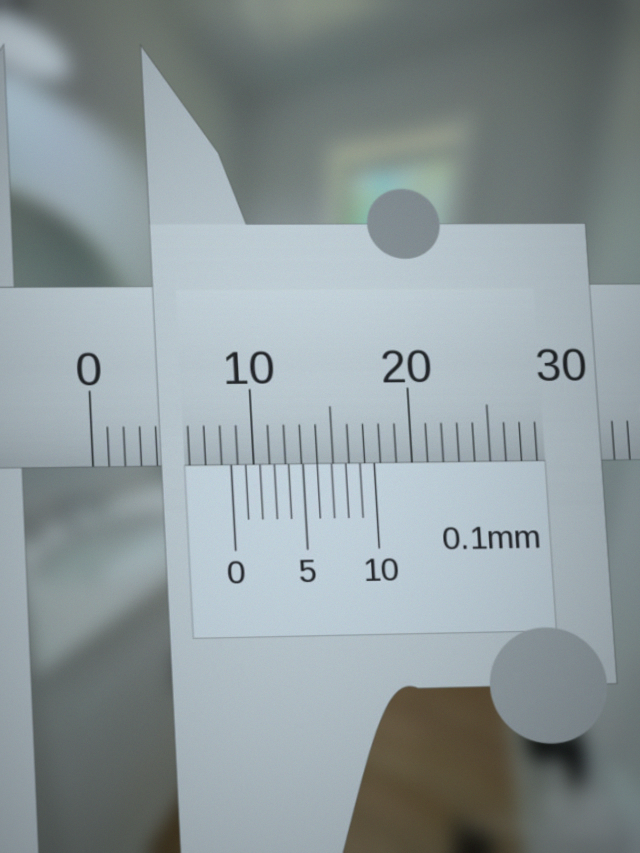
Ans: mm 8.6
